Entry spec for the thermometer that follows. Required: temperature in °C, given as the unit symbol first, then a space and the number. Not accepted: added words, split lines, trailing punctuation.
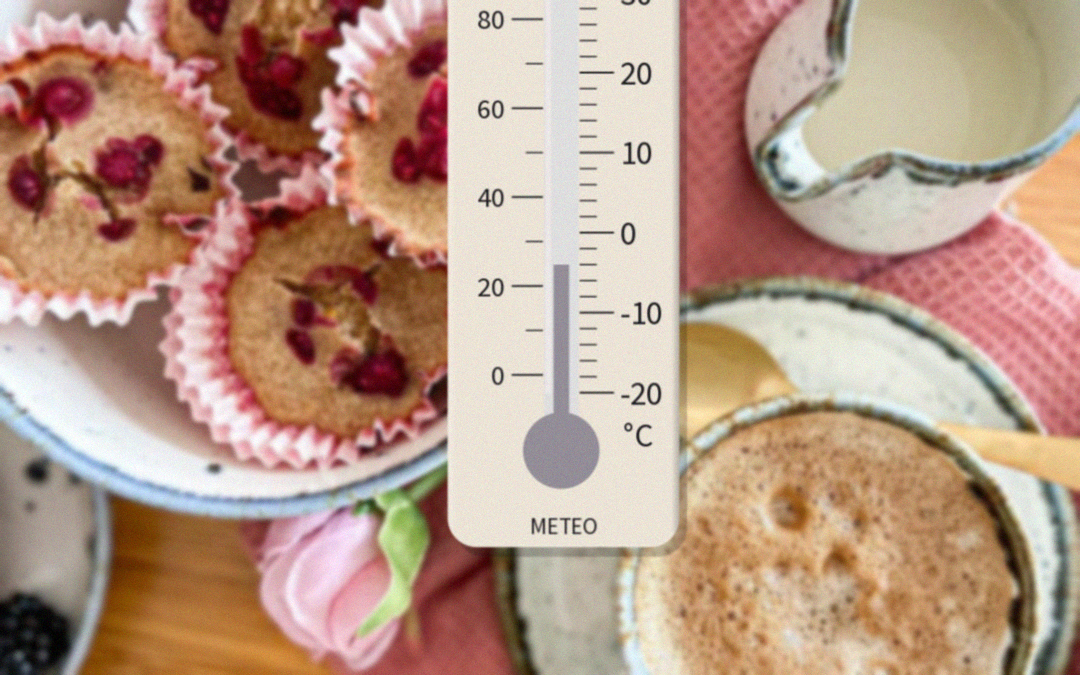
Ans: °C -4
